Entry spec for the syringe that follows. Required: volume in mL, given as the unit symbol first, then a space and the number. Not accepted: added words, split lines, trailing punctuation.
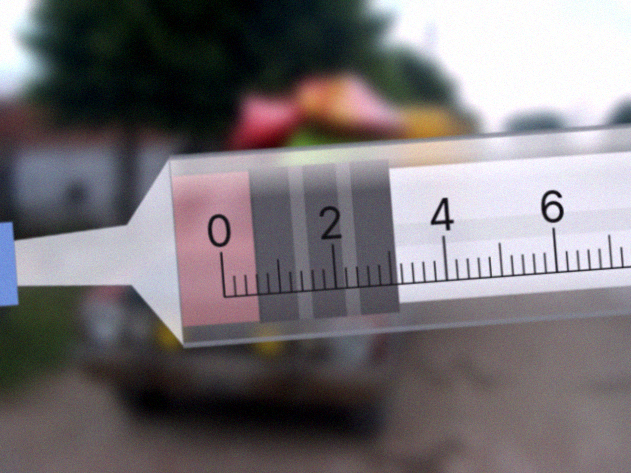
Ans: mL 0.6
